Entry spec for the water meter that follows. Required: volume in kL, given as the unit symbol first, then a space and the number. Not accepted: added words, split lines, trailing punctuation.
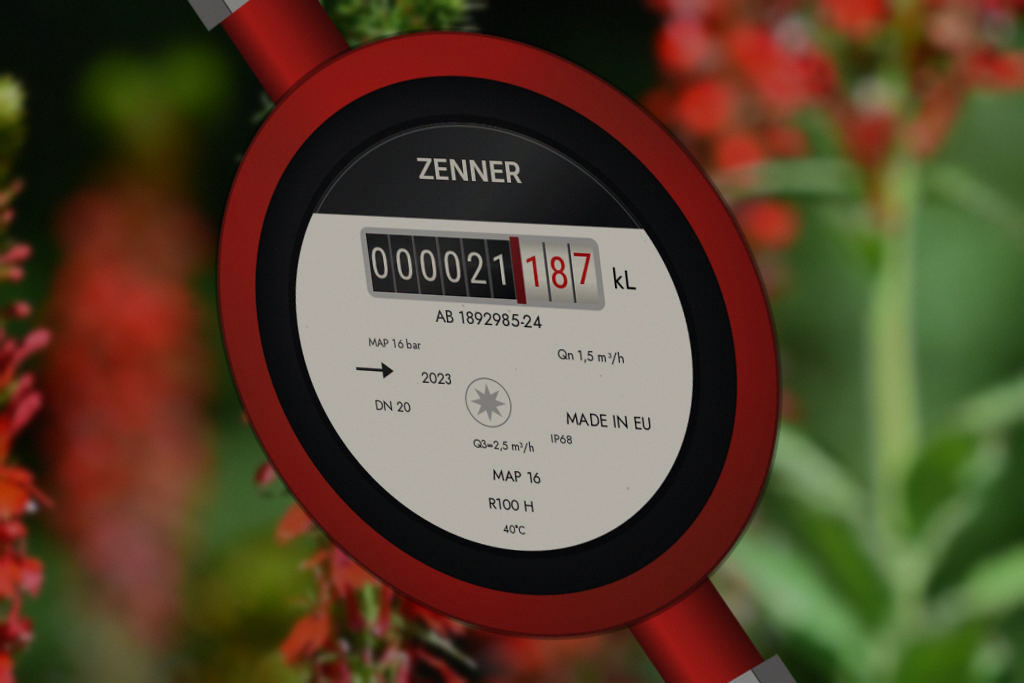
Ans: kL 21.187
